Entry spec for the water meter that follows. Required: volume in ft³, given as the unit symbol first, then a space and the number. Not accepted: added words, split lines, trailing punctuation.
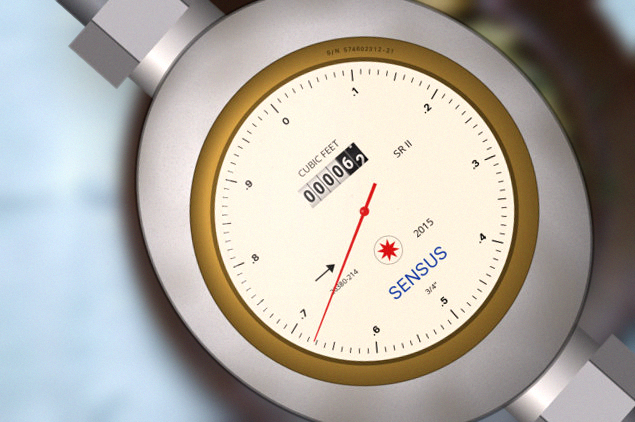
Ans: ft³ 61.67
